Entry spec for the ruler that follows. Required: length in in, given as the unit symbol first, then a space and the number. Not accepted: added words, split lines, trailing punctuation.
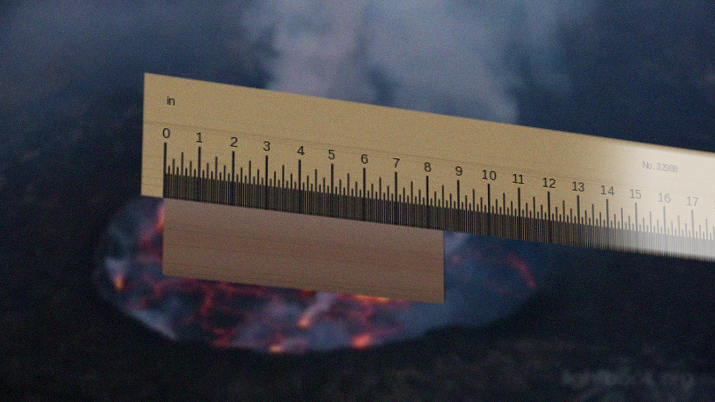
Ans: in 8.5
